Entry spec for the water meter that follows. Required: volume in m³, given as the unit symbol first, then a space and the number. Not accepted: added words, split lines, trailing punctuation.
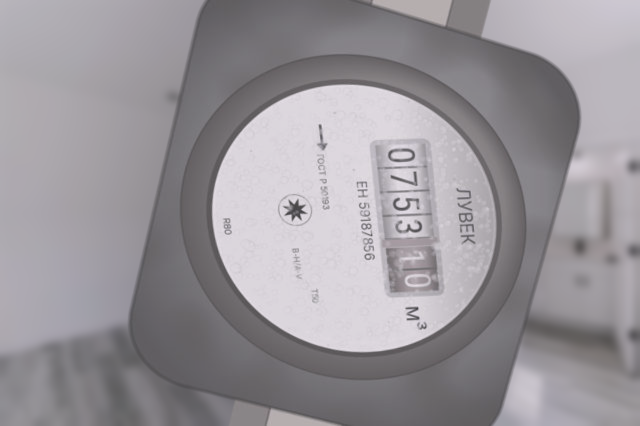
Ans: m³ 753.10
